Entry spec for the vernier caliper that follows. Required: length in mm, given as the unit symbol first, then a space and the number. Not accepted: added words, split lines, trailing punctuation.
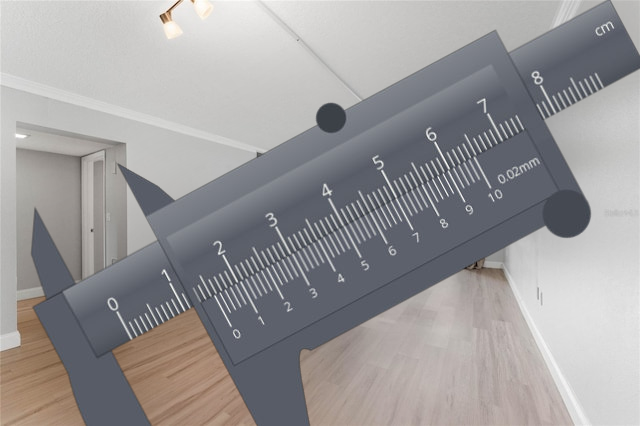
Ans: mm 15.6
